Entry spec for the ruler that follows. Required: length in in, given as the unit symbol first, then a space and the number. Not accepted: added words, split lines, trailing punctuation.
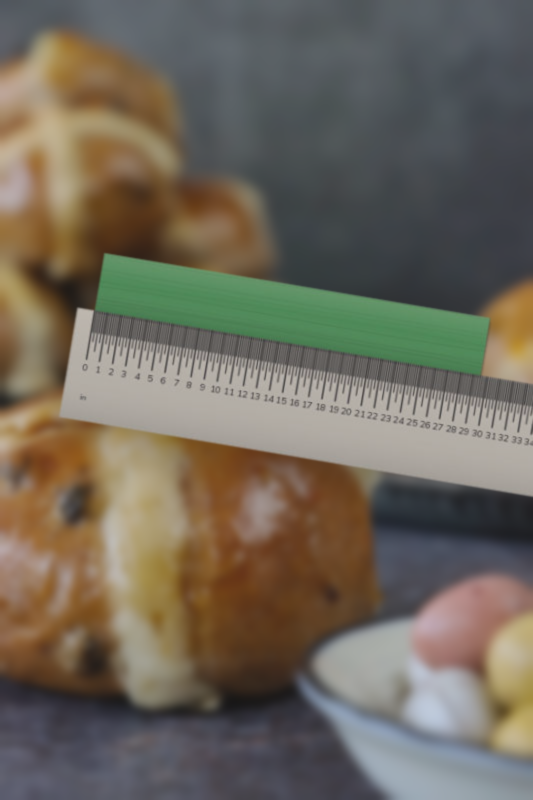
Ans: in 29.5
